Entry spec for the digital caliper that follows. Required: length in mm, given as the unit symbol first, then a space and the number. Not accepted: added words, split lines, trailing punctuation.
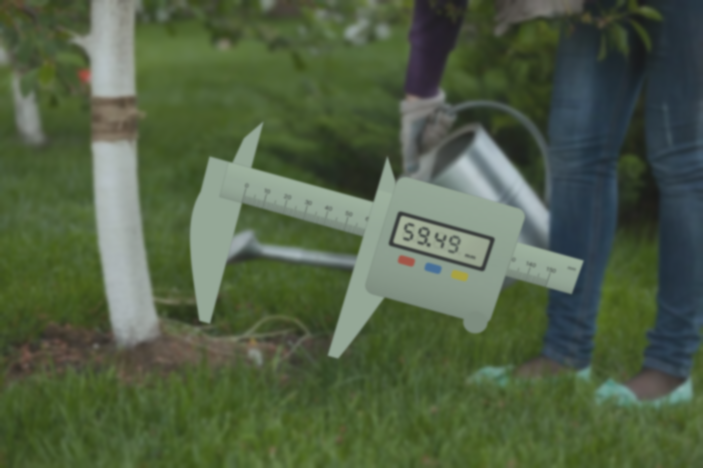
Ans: mm 59.49
